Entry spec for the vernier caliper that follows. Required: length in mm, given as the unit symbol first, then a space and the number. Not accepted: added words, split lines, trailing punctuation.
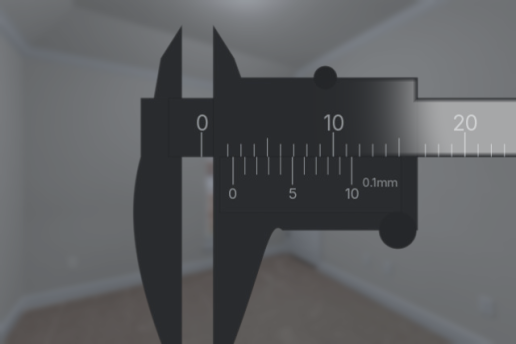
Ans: mm 2.4
